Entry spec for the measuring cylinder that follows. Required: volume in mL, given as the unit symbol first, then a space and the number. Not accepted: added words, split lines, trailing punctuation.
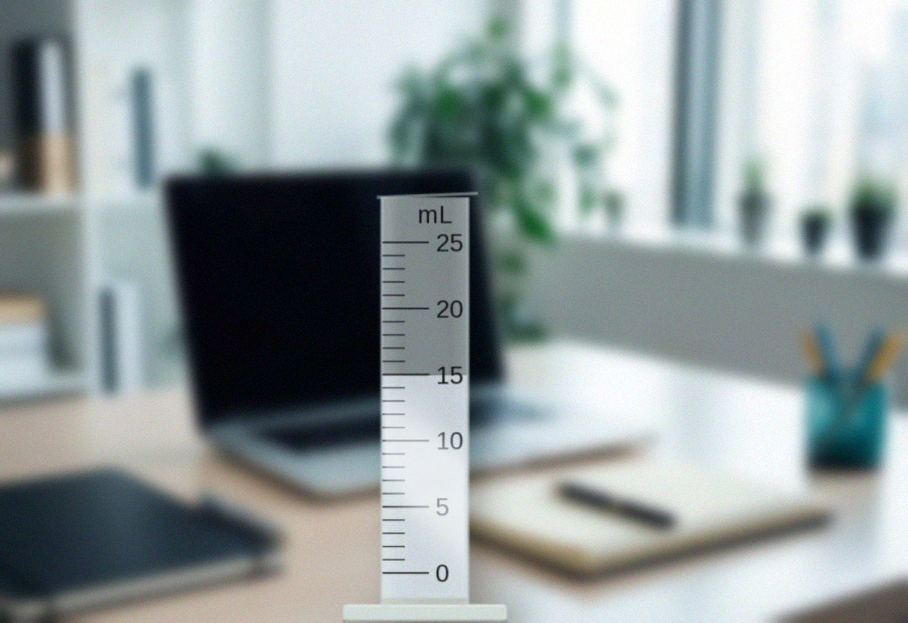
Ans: mL 15
